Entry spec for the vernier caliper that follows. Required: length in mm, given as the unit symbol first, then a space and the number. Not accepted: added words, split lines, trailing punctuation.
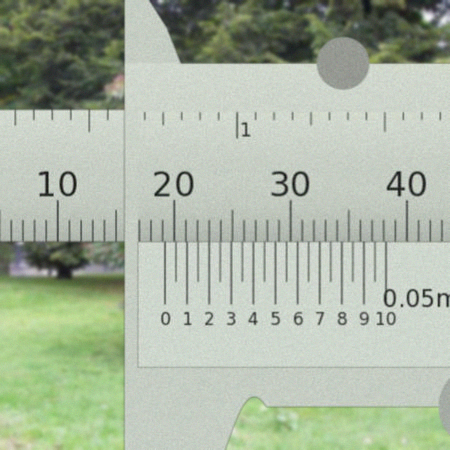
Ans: mm 19.2
